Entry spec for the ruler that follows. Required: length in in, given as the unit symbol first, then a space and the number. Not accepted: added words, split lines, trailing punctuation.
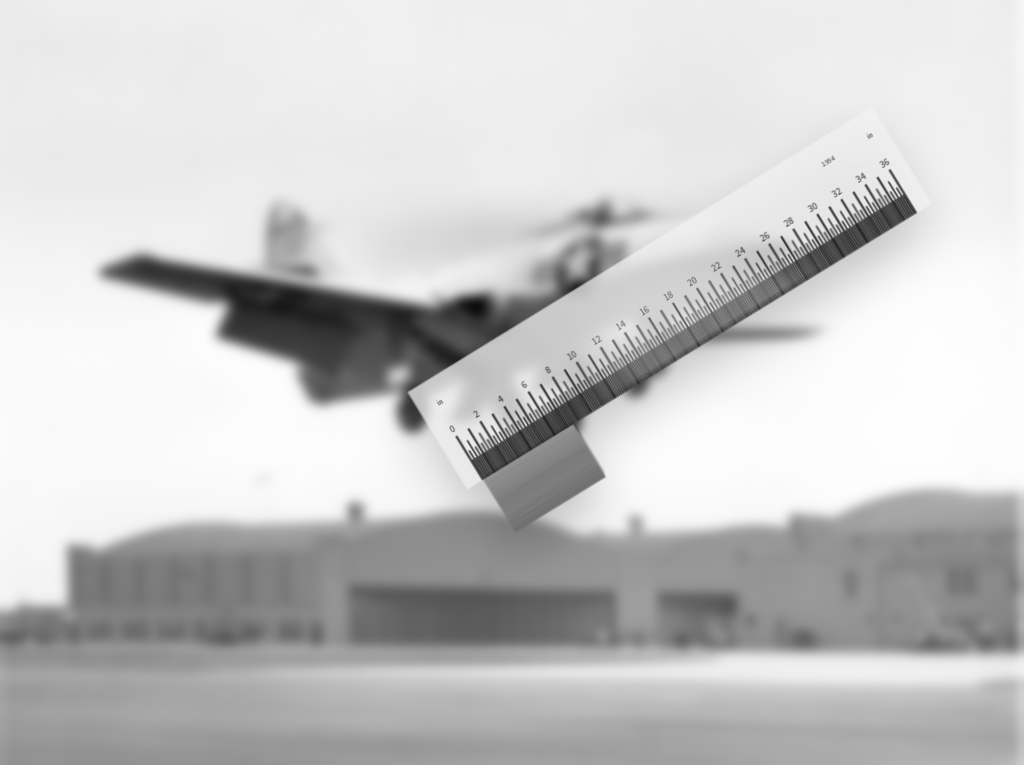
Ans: in 7.5
